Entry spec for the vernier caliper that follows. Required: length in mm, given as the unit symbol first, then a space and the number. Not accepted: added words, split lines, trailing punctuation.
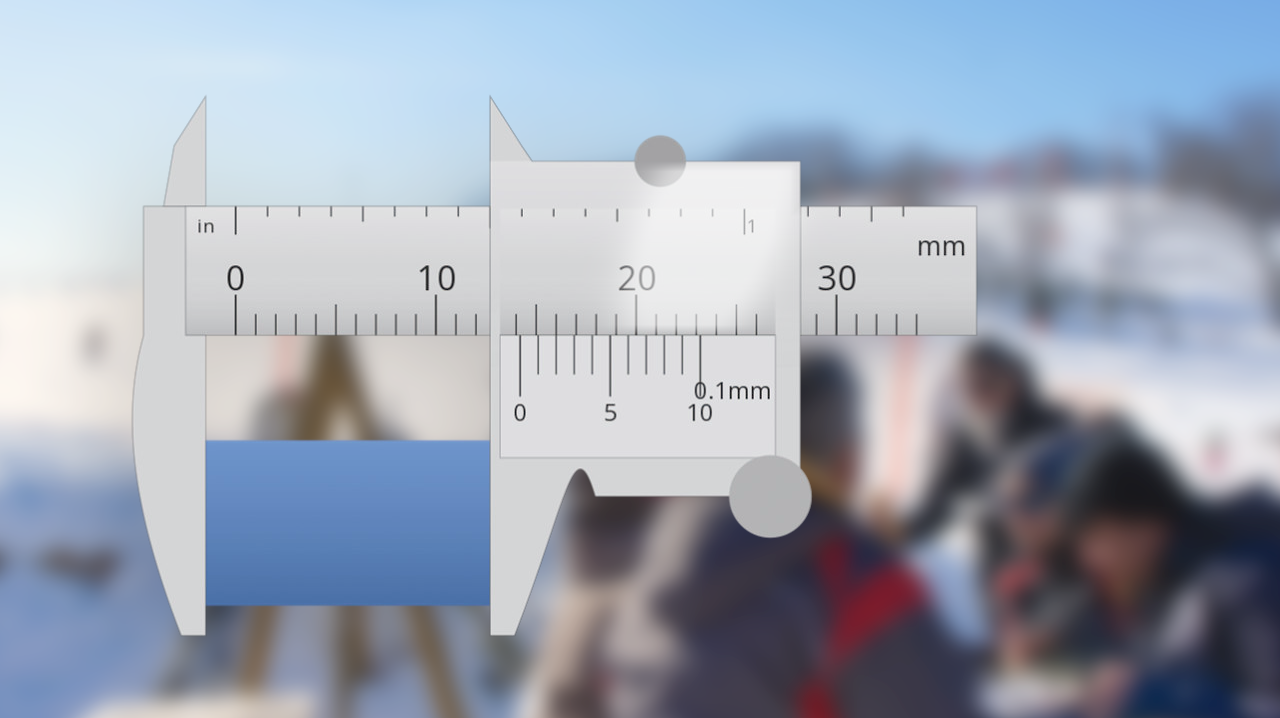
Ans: mm 14.2
